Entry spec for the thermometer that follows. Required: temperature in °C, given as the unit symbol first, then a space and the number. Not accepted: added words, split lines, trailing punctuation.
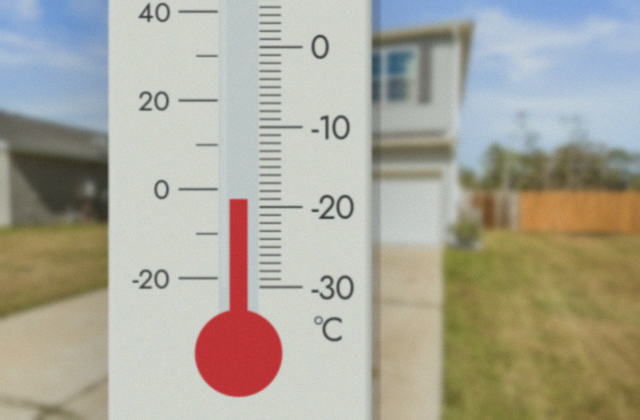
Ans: °C -19
